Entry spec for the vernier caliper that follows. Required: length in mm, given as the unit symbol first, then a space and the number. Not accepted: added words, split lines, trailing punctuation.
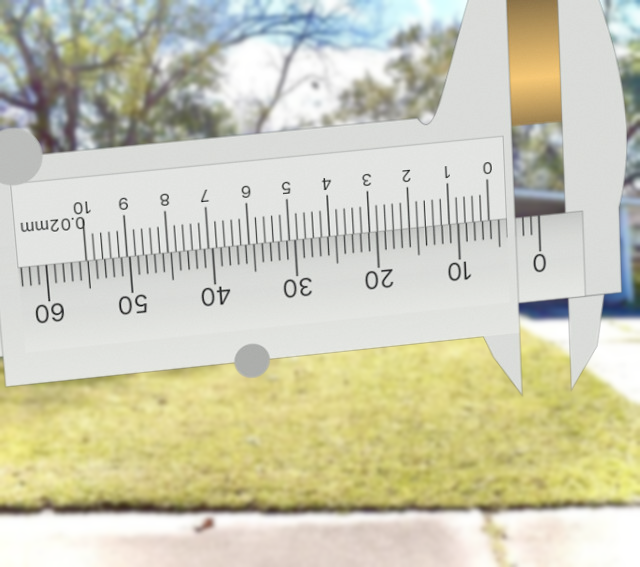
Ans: mm 6.2
